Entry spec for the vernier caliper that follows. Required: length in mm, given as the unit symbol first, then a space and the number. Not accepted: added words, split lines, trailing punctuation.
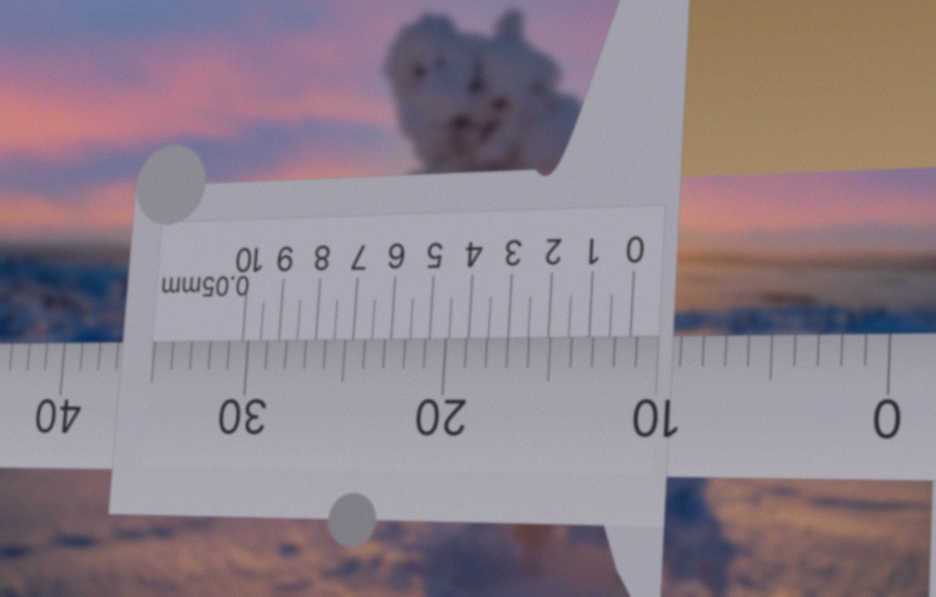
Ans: mm 11.3
